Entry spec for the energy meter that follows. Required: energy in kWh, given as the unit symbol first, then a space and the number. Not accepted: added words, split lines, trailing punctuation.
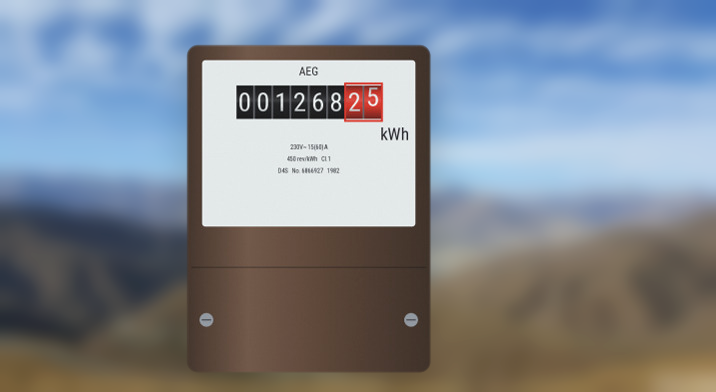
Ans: kWh 1268.25
